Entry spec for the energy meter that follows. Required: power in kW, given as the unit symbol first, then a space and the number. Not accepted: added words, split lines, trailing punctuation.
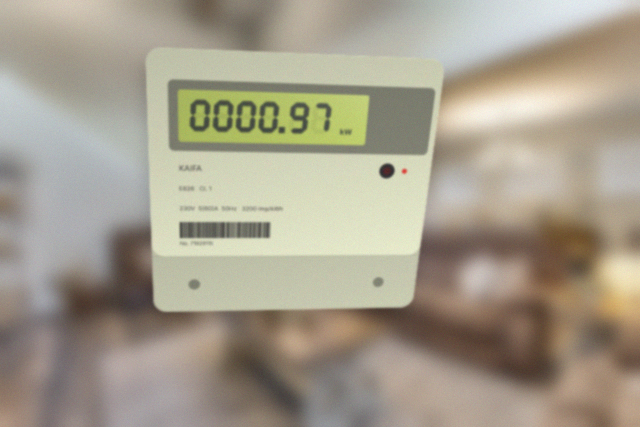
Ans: kW 0.97
